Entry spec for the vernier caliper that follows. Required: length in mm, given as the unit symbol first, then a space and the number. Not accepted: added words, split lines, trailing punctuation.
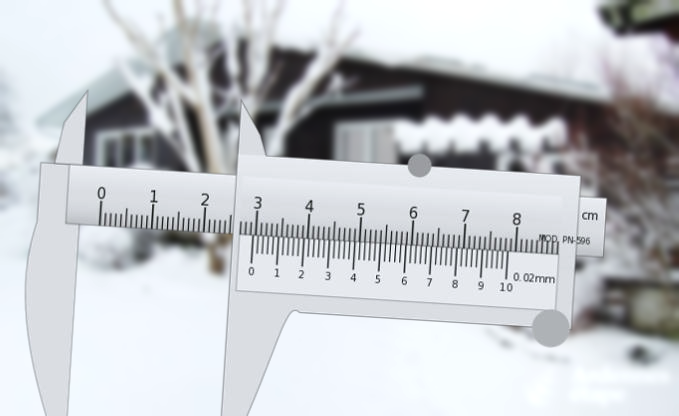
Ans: mm 29.5
